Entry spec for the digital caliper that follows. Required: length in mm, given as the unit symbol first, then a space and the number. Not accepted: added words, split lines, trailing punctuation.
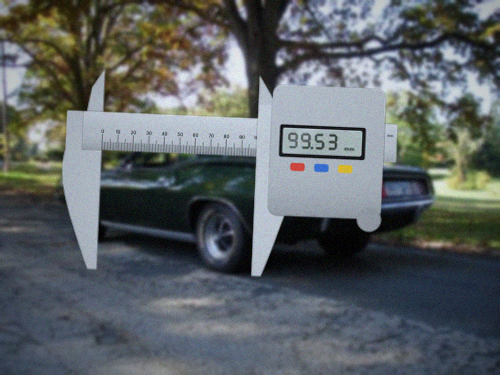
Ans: mm 99.53
